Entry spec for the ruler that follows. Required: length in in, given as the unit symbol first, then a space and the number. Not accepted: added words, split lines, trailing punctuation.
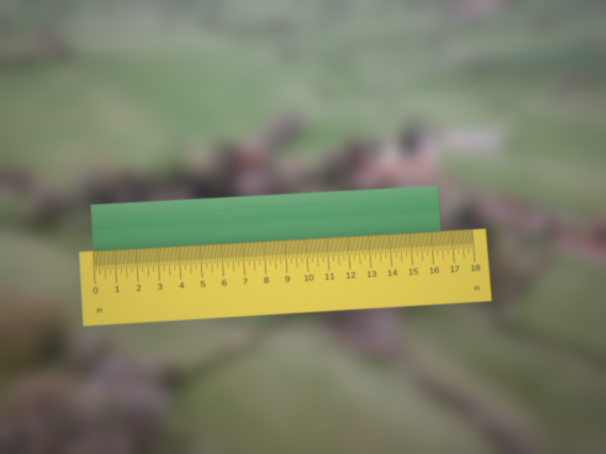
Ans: in 16.5
